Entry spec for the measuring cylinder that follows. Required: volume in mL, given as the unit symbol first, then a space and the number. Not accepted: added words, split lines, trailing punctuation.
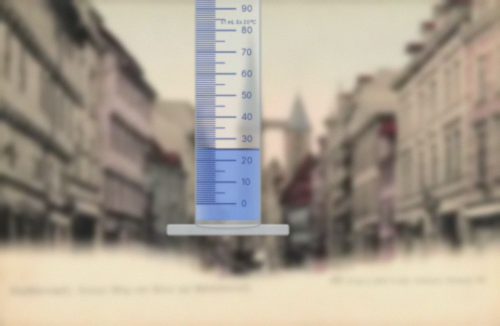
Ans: mL 25
